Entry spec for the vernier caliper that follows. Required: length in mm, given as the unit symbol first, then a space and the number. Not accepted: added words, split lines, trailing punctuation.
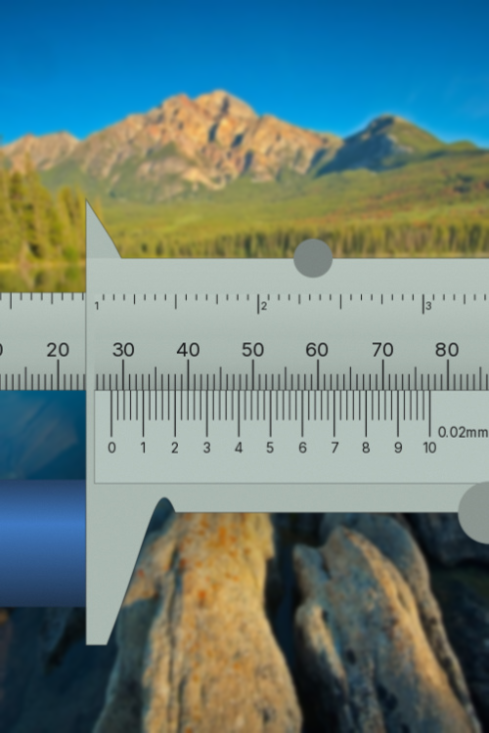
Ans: mm 28.2
